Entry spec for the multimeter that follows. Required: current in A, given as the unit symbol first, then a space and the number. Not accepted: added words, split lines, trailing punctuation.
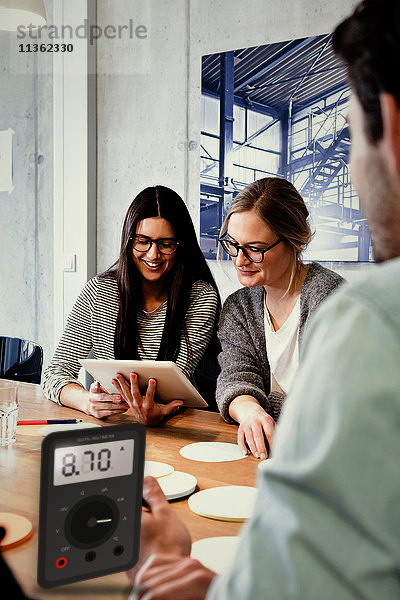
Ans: A 8.70
